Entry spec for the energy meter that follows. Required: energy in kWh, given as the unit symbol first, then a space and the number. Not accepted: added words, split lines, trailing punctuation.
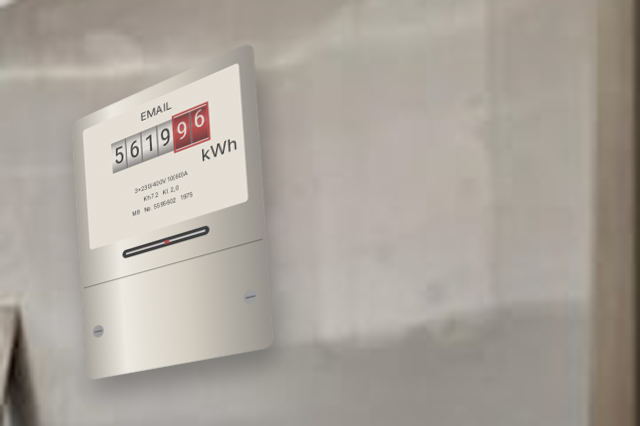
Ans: kWh 5619.96
